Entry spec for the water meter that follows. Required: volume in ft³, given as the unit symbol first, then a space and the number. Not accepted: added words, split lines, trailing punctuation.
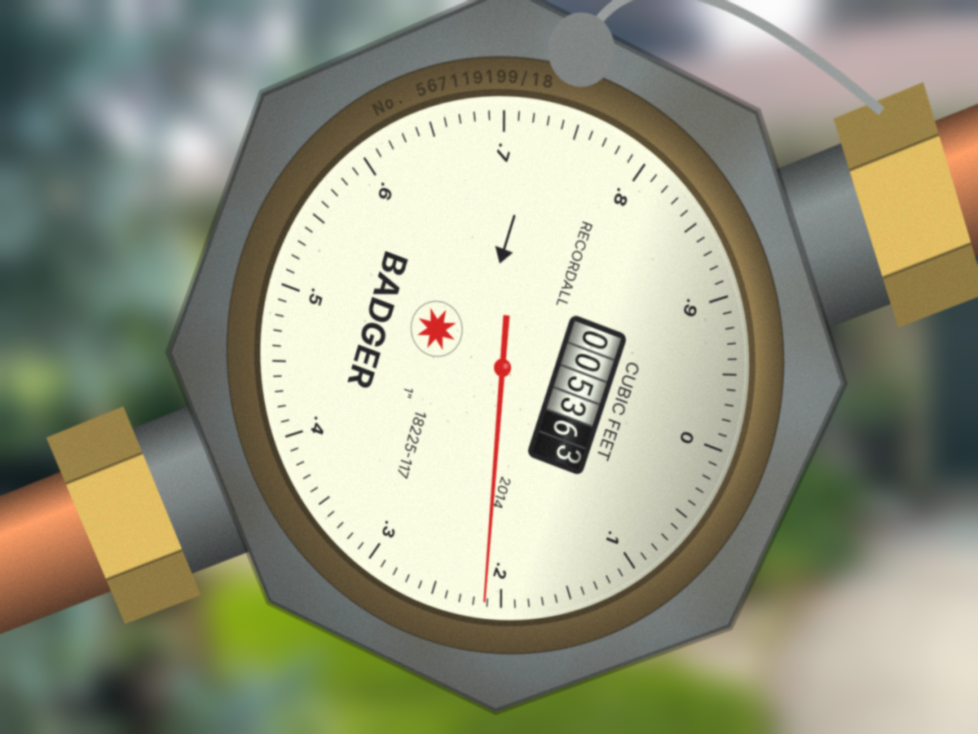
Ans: ft³ 5363.21
